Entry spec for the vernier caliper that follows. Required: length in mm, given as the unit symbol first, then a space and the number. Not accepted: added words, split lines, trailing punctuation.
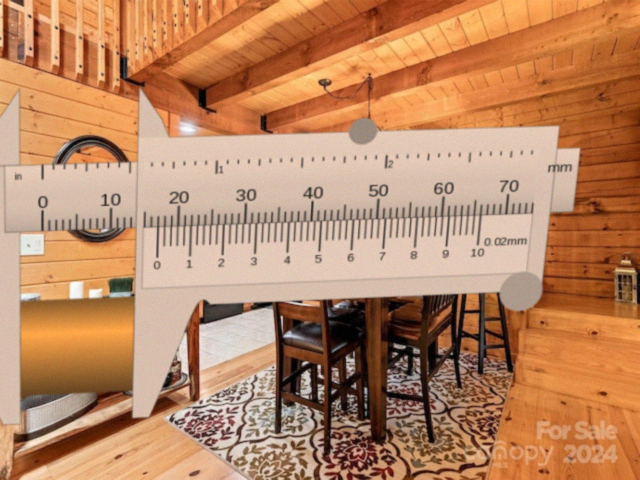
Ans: mm 17.0
